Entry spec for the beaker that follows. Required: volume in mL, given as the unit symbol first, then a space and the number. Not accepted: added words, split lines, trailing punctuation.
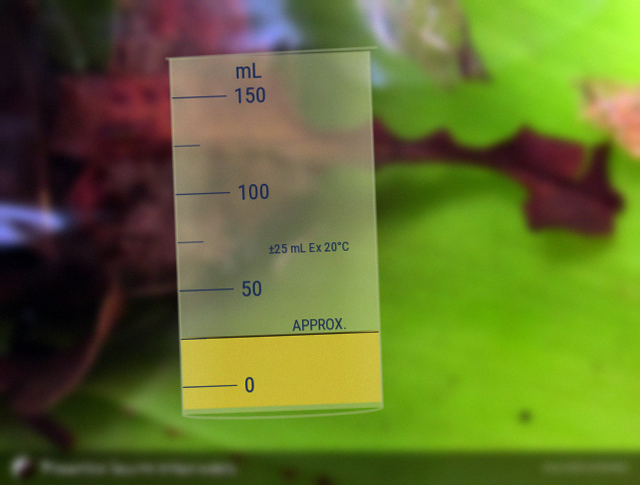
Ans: mL 25
